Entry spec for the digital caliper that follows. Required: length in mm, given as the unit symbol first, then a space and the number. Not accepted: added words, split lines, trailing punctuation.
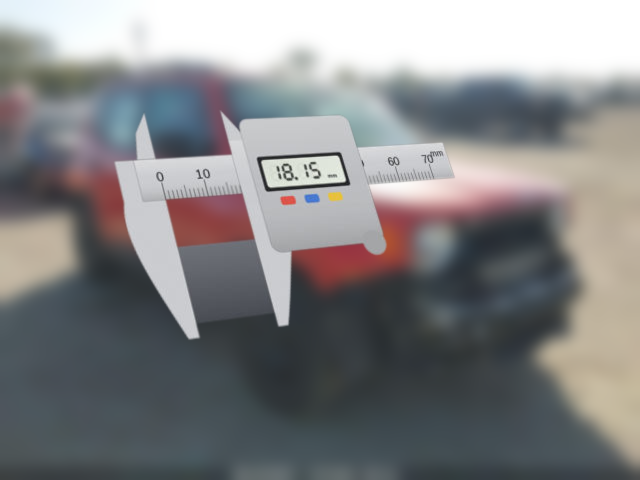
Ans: mm 18.15
